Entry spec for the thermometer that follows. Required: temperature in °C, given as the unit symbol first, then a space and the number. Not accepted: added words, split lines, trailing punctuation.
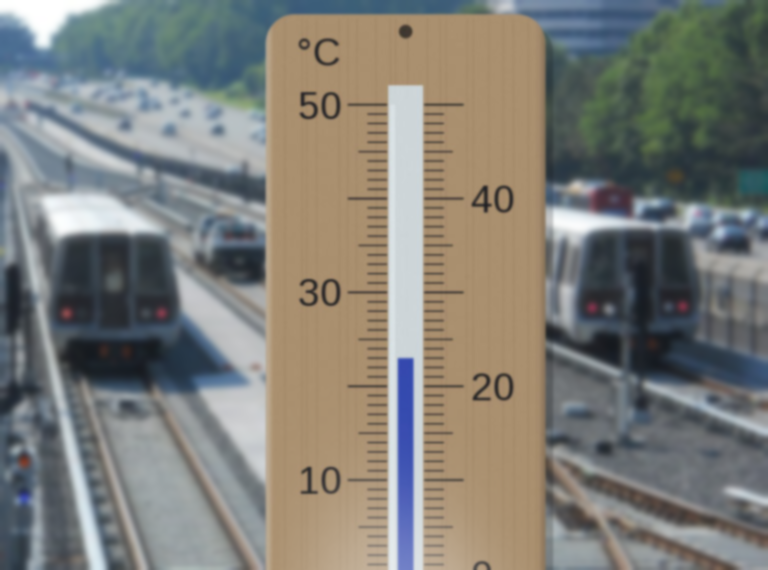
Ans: °C 23
